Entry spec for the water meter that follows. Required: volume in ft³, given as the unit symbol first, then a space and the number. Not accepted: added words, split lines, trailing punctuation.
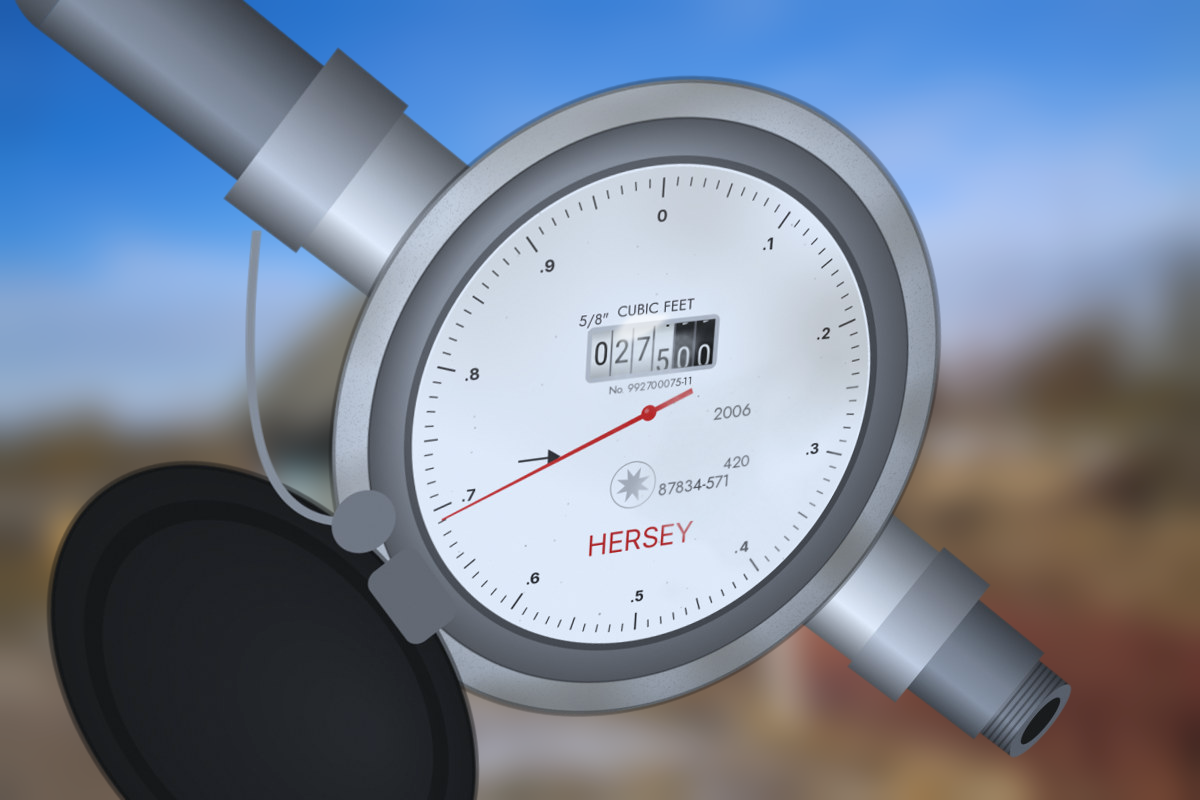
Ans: ft³ 27499.69
